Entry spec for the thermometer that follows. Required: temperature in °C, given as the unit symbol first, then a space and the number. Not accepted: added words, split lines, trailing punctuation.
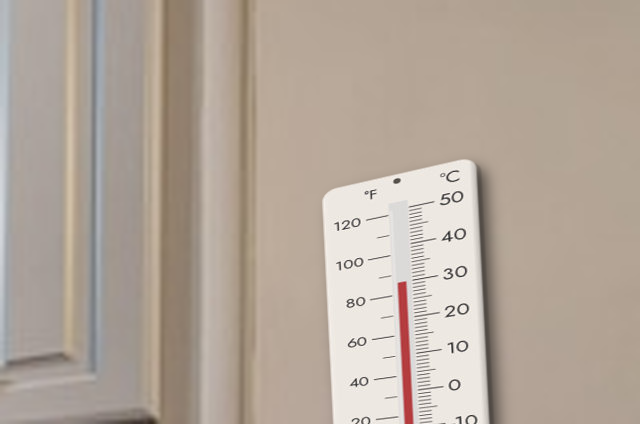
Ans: °C 30
